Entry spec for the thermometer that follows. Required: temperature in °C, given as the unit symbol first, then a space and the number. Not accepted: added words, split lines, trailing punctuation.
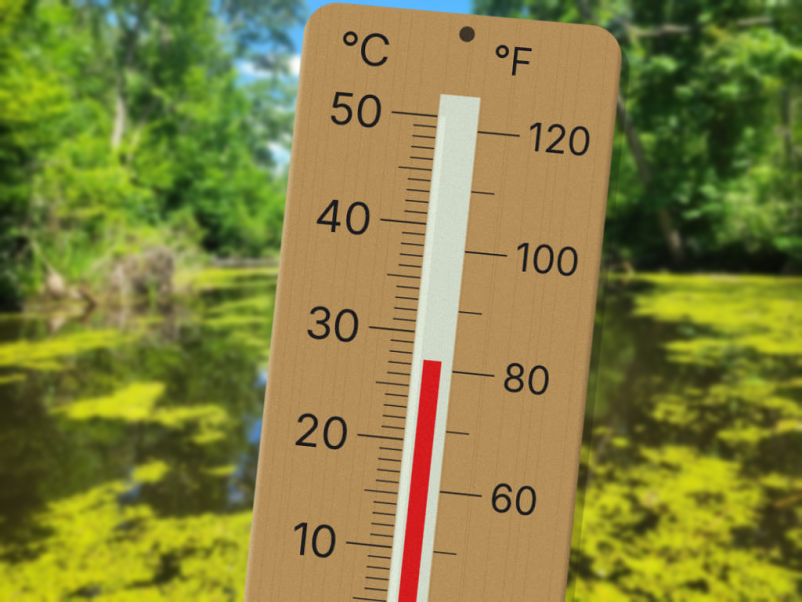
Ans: °C 27.5
